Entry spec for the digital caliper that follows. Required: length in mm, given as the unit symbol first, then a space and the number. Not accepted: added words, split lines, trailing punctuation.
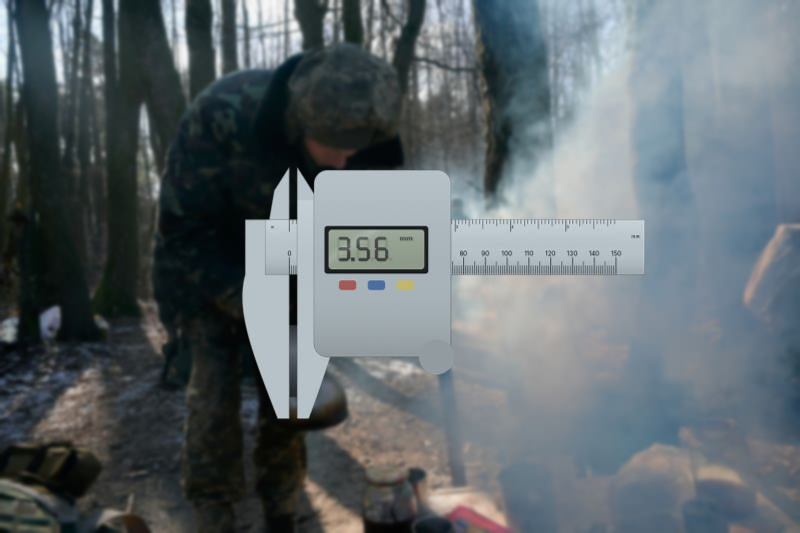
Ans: mm 3.56
